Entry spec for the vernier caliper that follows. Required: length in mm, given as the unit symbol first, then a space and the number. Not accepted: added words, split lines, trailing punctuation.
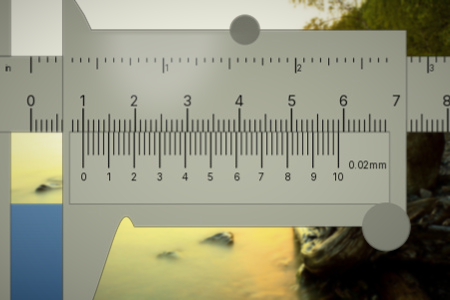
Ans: mm 10.0
